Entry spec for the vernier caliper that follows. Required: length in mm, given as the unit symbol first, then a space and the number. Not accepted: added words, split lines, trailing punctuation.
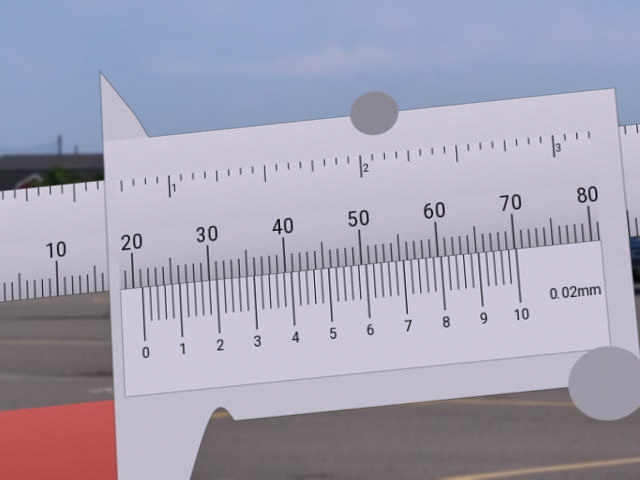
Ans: mm 21.2
